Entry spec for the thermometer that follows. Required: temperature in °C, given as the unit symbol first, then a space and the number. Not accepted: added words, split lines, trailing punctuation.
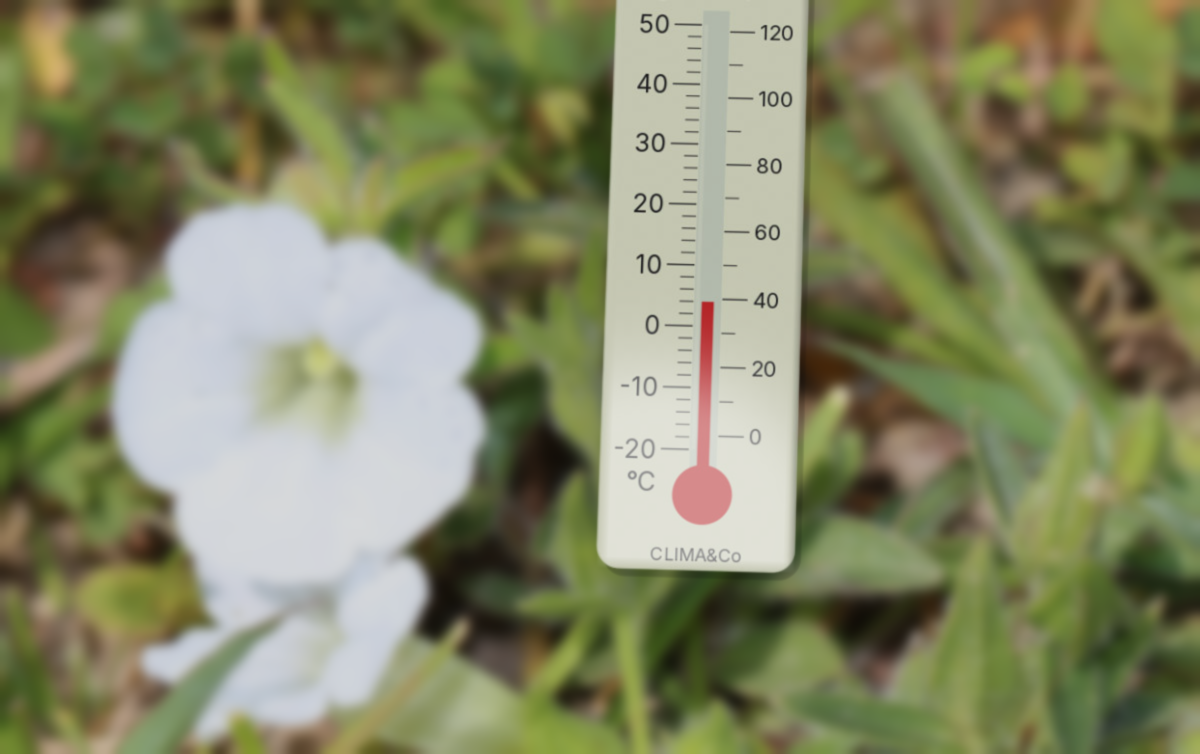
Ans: °C 4
